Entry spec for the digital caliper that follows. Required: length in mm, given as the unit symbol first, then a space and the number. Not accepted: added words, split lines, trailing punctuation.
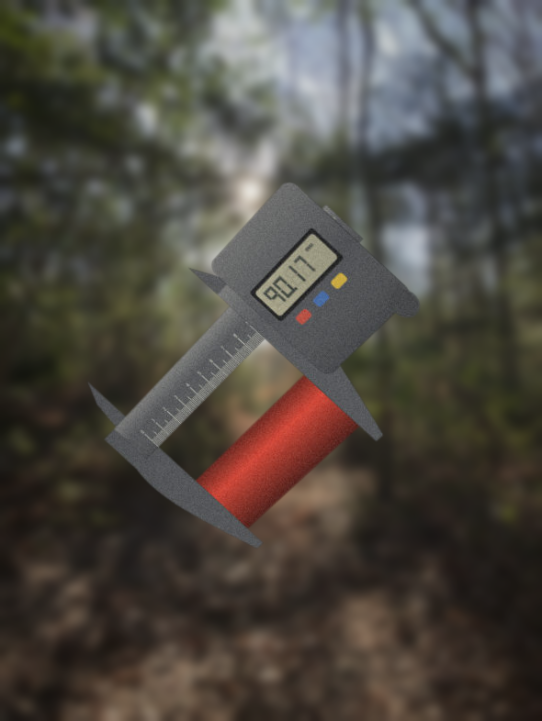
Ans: mm 90.17
